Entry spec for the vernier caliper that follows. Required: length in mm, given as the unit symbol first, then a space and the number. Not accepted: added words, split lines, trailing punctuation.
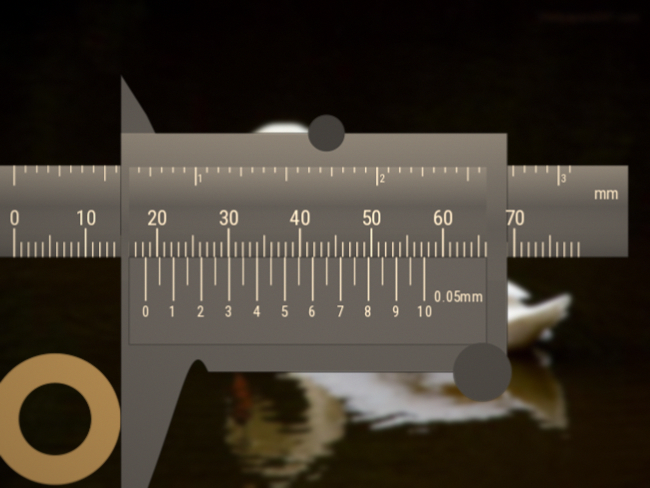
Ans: mm 18.4
